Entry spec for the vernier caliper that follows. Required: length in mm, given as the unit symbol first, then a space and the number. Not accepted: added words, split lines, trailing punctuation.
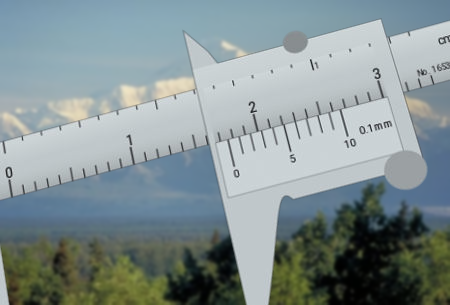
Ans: mm 17.6
